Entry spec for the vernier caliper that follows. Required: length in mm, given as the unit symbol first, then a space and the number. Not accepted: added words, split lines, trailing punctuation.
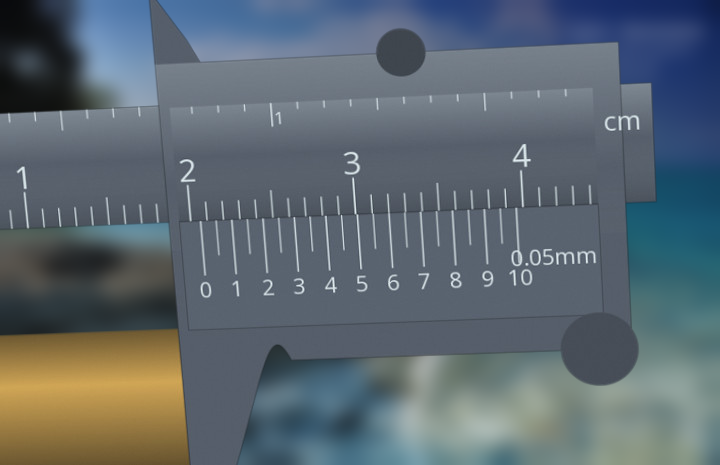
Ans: mm 20.6
